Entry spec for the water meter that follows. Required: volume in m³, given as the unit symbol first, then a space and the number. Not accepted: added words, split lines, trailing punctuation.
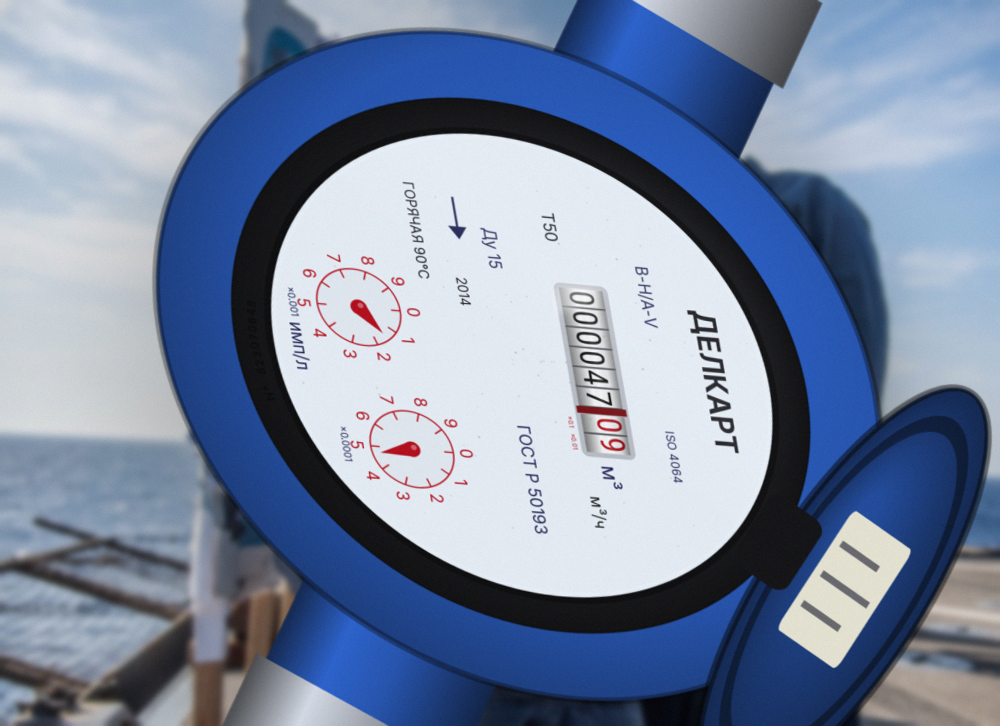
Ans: m³ 47.0914
